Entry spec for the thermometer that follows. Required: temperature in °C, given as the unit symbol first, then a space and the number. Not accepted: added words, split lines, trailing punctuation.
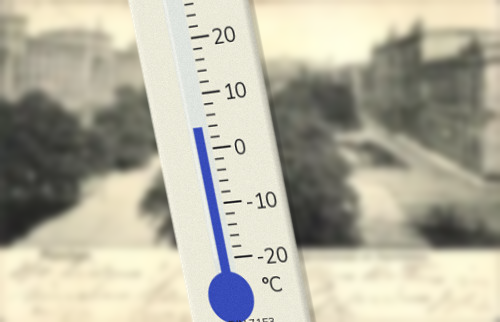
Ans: °C 4
